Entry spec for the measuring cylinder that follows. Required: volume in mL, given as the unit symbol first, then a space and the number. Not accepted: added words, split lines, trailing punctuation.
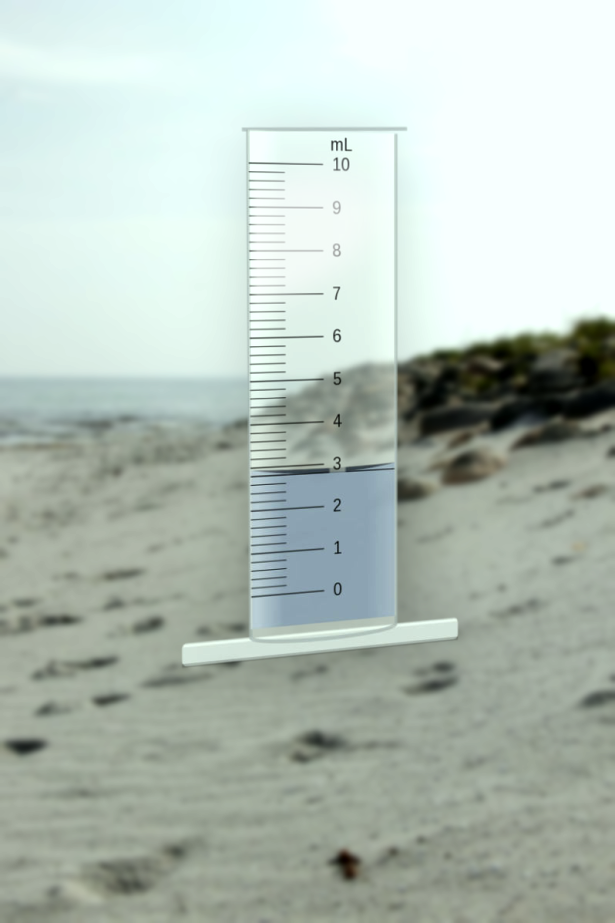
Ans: mL 2.8
